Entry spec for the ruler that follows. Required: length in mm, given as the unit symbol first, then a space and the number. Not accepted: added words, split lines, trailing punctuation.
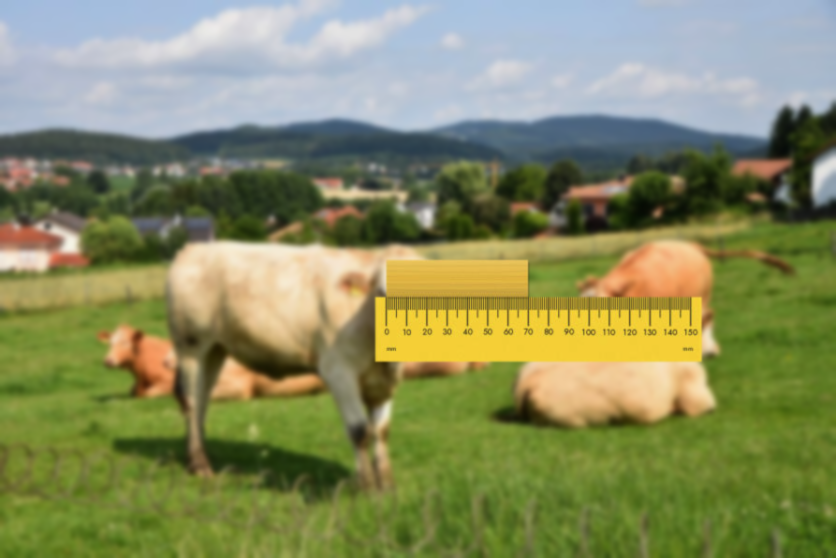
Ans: mm 70
